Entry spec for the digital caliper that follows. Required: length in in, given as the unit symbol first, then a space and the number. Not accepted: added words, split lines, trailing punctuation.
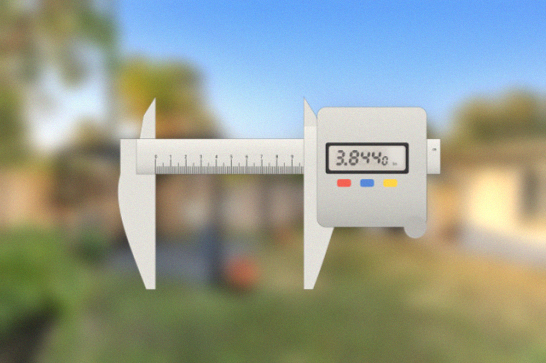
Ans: in 3.8440
